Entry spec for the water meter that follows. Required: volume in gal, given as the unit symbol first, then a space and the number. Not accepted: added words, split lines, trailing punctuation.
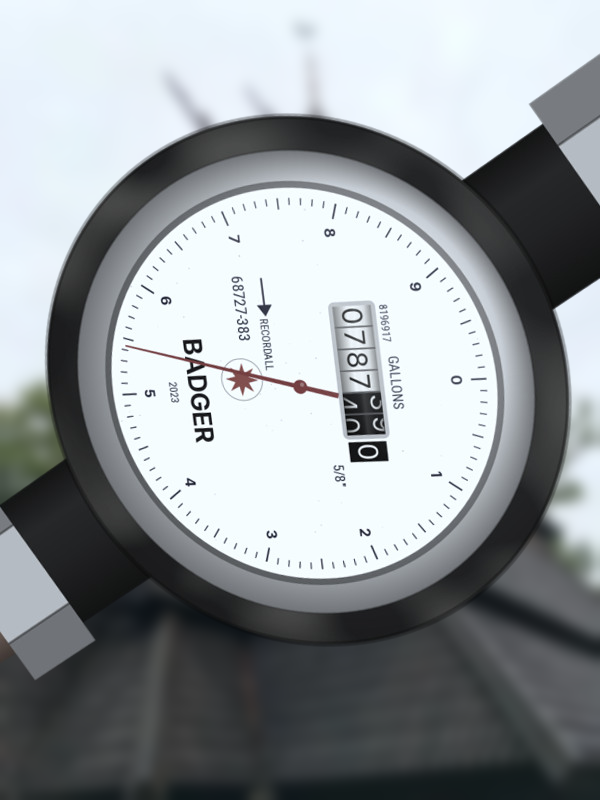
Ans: gal 787395.4
